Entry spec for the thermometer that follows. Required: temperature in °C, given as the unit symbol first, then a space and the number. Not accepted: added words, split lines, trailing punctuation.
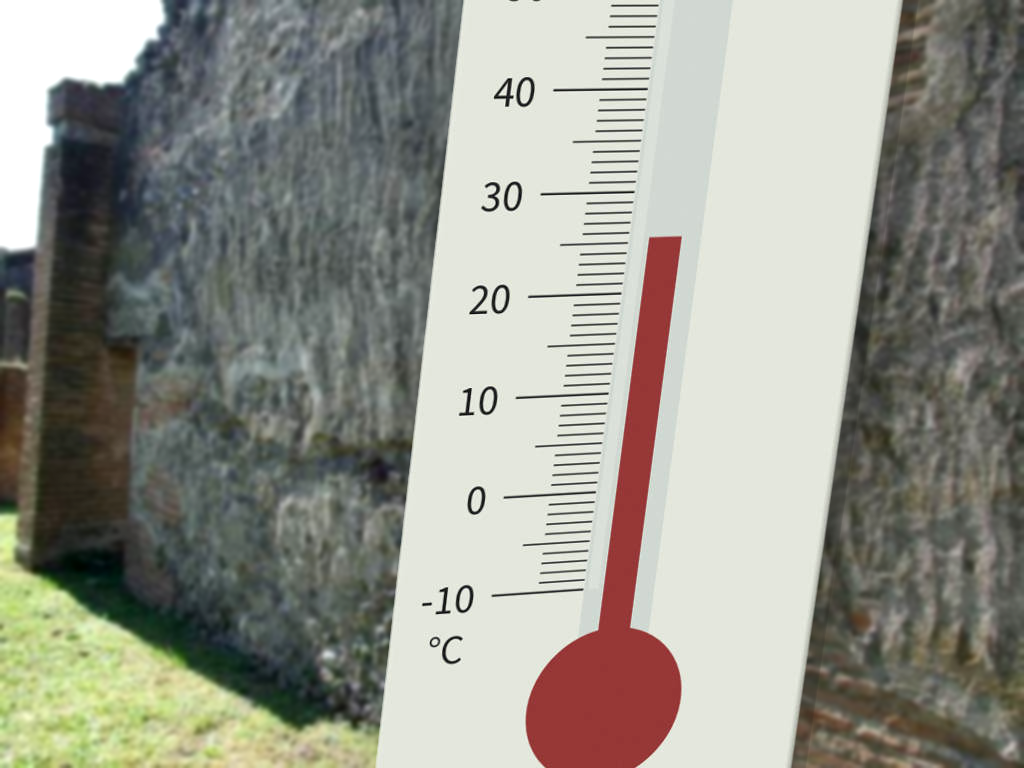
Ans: °C 25.5
